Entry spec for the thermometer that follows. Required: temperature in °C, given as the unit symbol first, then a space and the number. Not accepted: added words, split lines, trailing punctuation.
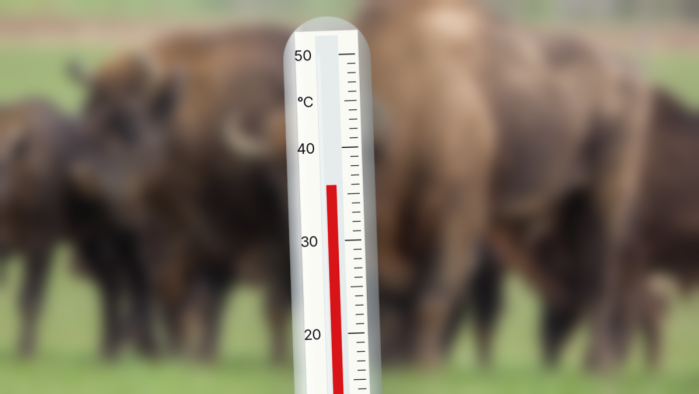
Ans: °C 36
